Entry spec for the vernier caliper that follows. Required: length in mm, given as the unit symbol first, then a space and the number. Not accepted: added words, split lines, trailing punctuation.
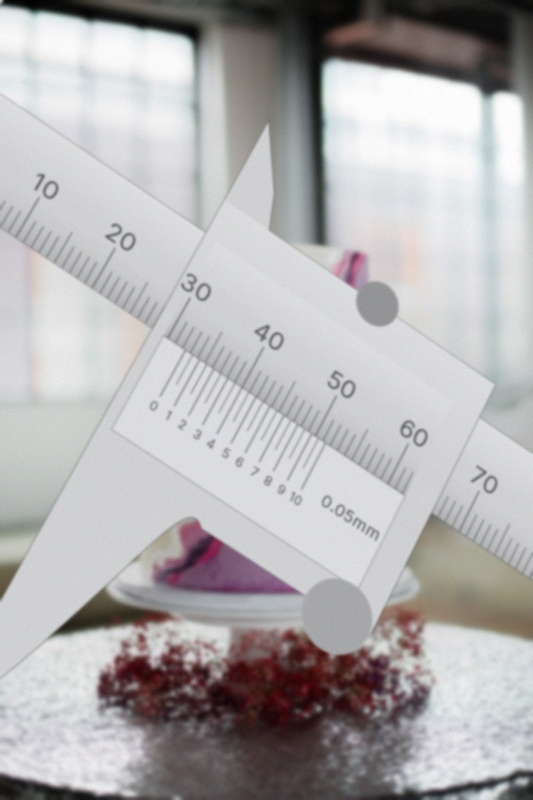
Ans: mm 32.4
